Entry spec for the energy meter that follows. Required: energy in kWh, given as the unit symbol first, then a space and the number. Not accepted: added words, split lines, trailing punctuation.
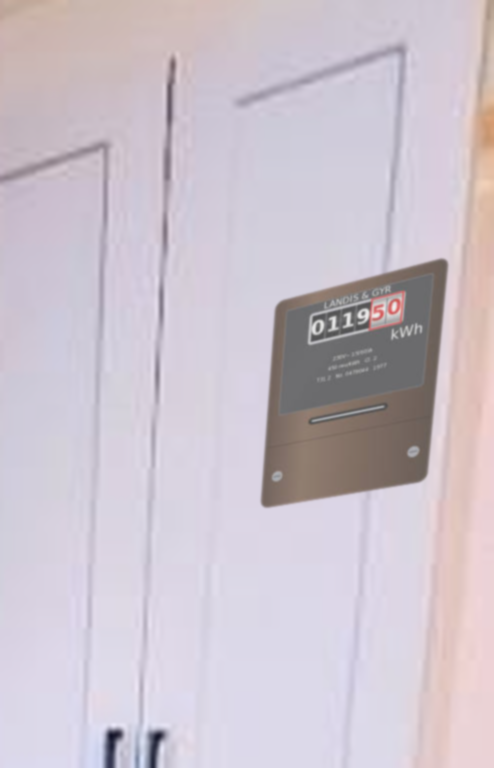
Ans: kWh 119.50
